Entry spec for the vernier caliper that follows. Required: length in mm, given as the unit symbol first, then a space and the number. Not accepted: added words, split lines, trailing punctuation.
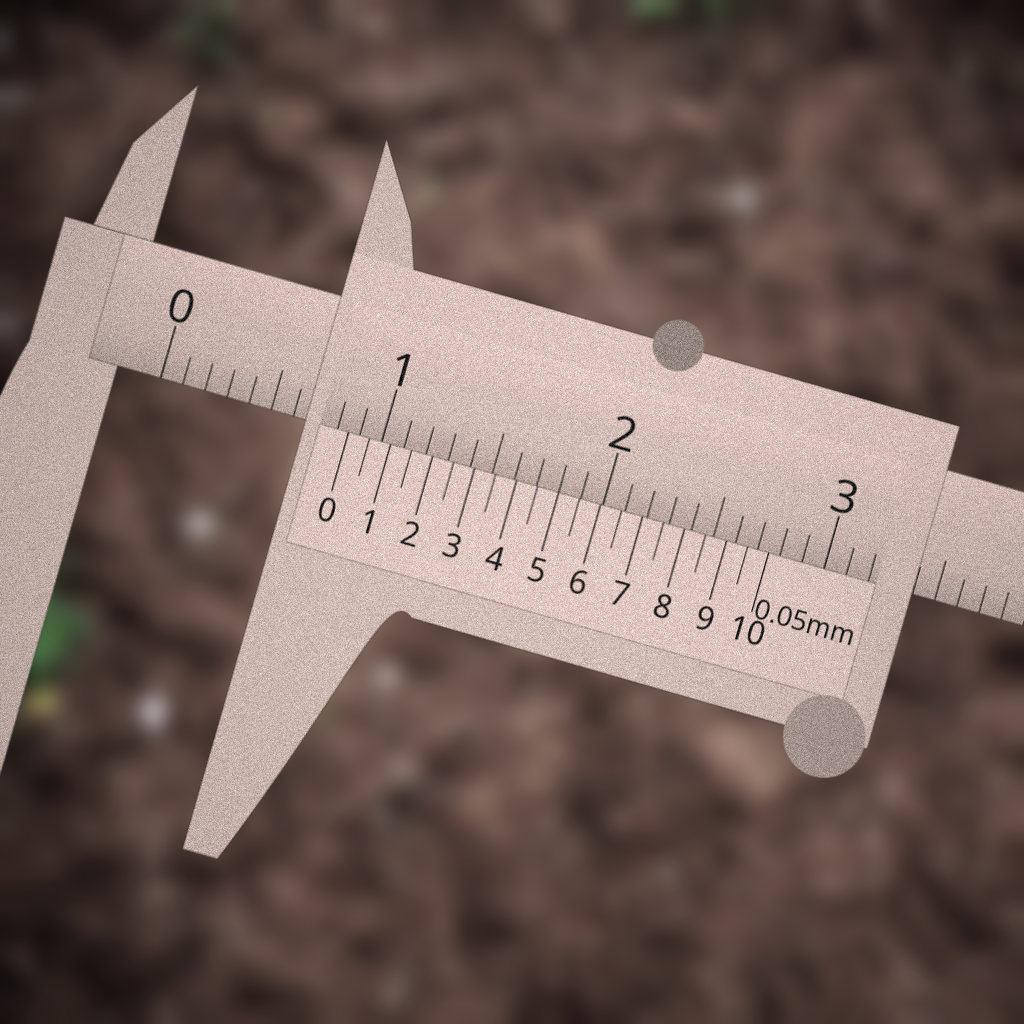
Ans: mm 8.5
